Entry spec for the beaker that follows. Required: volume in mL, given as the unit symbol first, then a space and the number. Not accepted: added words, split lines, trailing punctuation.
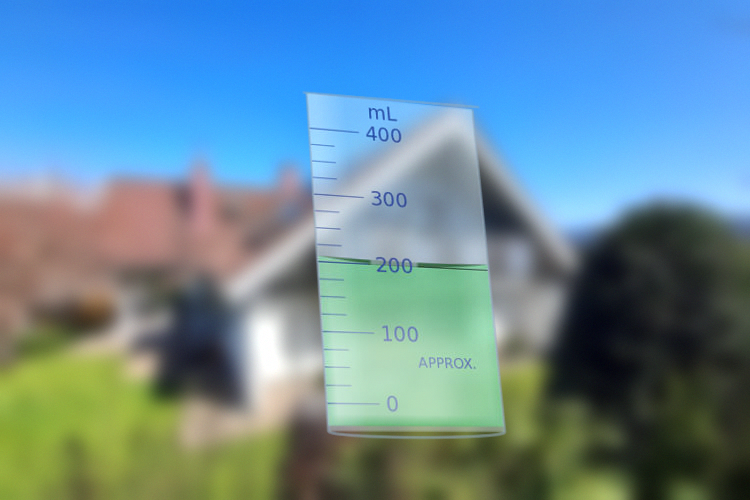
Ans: mL 200
